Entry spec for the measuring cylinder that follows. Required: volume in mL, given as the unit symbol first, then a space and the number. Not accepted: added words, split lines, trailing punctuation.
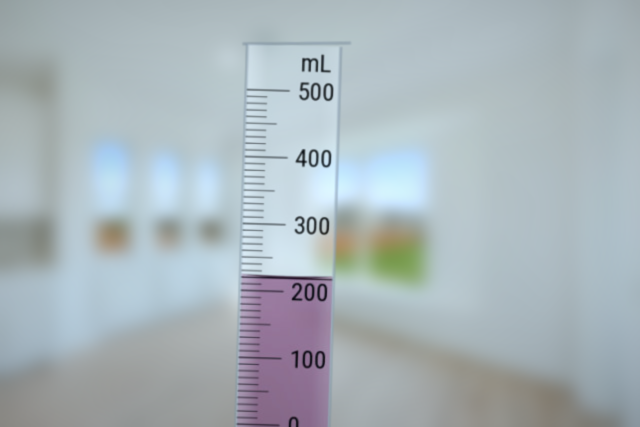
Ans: mL 220
